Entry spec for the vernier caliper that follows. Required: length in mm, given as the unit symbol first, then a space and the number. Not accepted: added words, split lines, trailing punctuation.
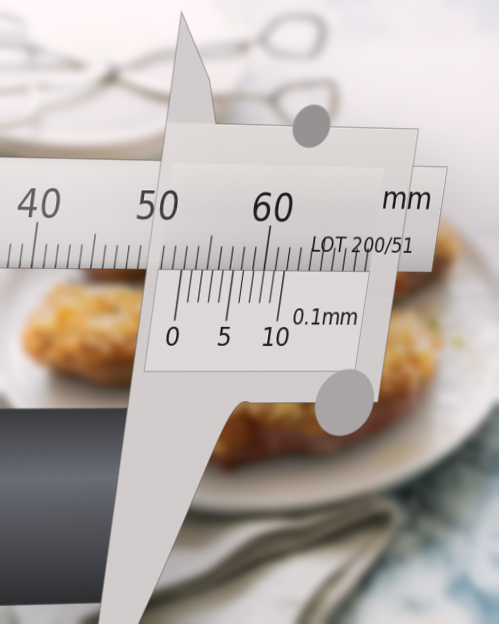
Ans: mm 52.8
